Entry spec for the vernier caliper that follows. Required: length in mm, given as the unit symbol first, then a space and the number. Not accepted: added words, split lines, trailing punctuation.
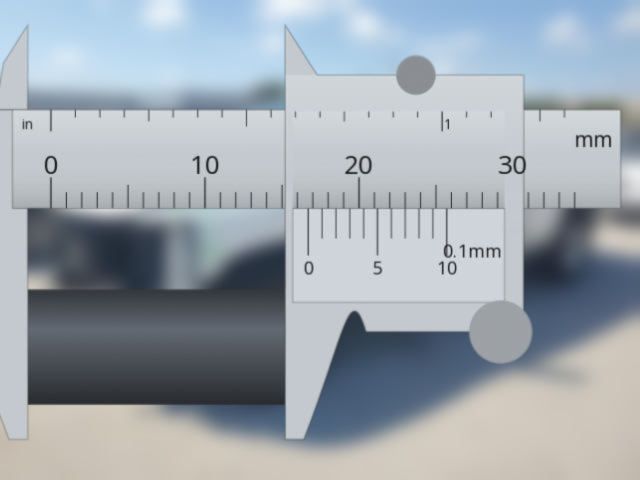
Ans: mm 16.7
